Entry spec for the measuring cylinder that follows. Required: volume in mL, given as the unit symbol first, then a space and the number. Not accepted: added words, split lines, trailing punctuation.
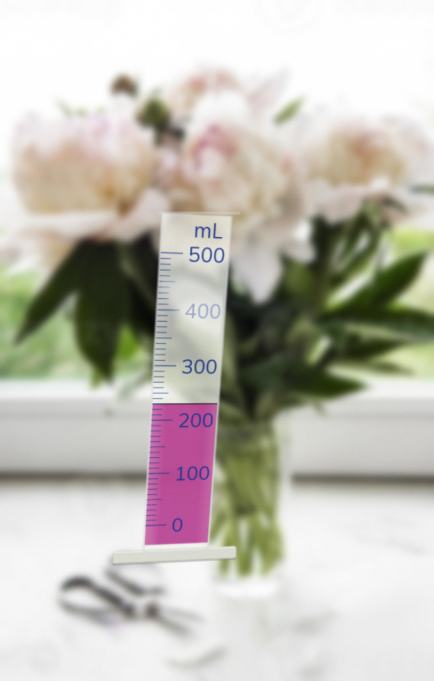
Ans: mL 230
